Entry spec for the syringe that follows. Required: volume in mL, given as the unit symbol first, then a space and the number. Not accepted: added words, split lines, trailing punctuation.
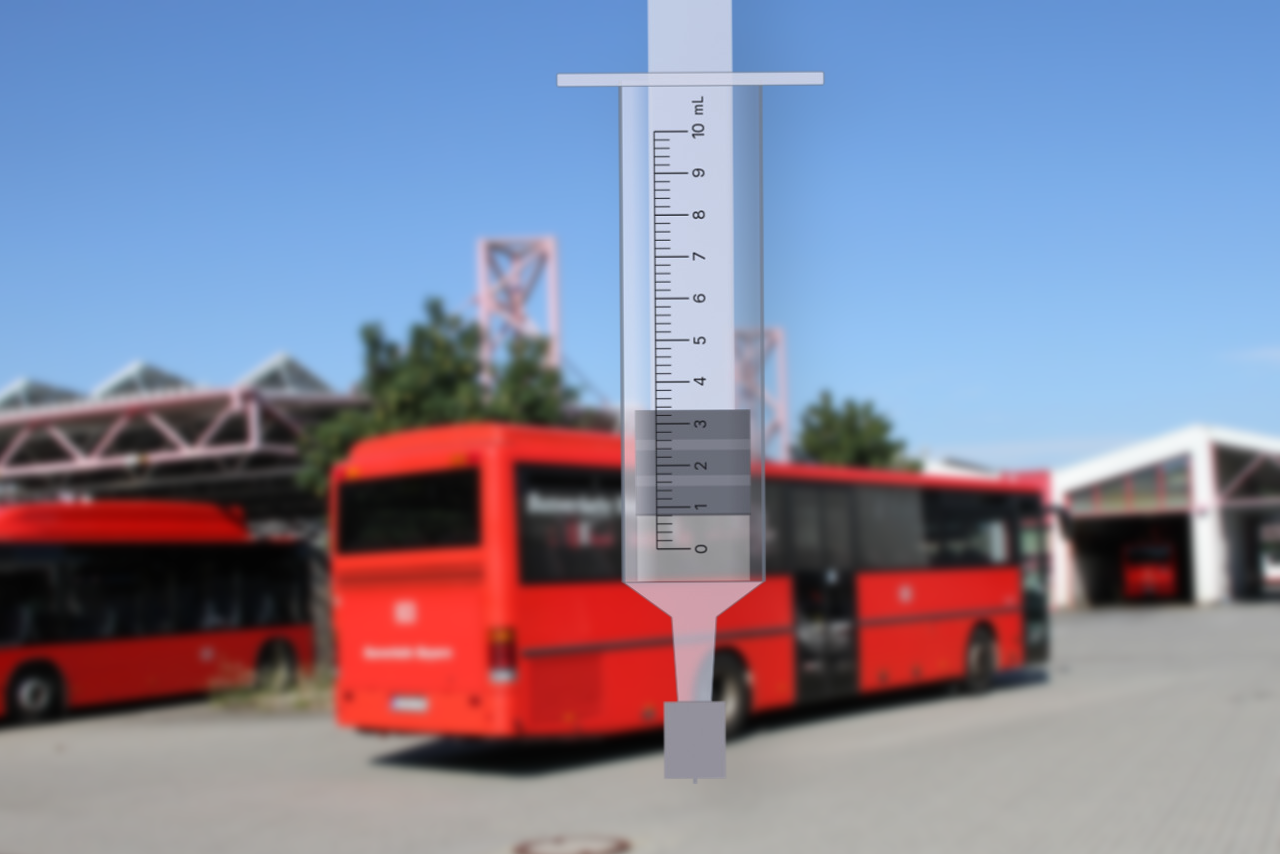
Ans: mL 0.8
